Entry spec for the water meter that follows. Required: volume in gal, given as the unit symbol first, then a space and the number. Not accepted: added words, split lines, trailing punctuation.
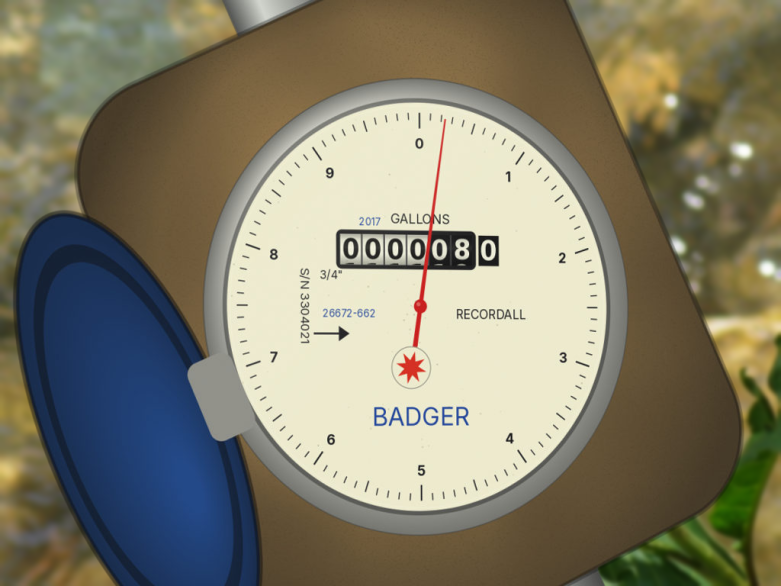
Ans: gal 80.2
